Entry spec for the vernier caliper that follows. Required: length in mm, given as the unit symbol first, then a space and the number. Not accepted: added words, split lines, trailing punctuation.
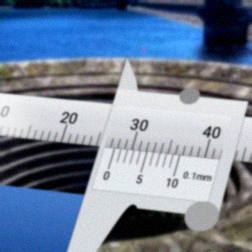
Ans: mm 27.6
